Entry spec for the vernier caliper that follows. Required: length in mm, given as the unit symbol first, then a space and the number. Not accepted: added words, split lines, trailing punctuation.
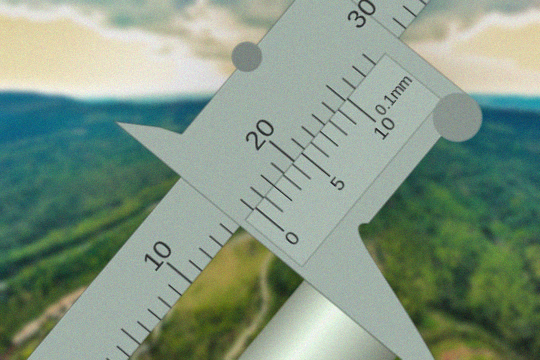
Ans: mm 16.2
